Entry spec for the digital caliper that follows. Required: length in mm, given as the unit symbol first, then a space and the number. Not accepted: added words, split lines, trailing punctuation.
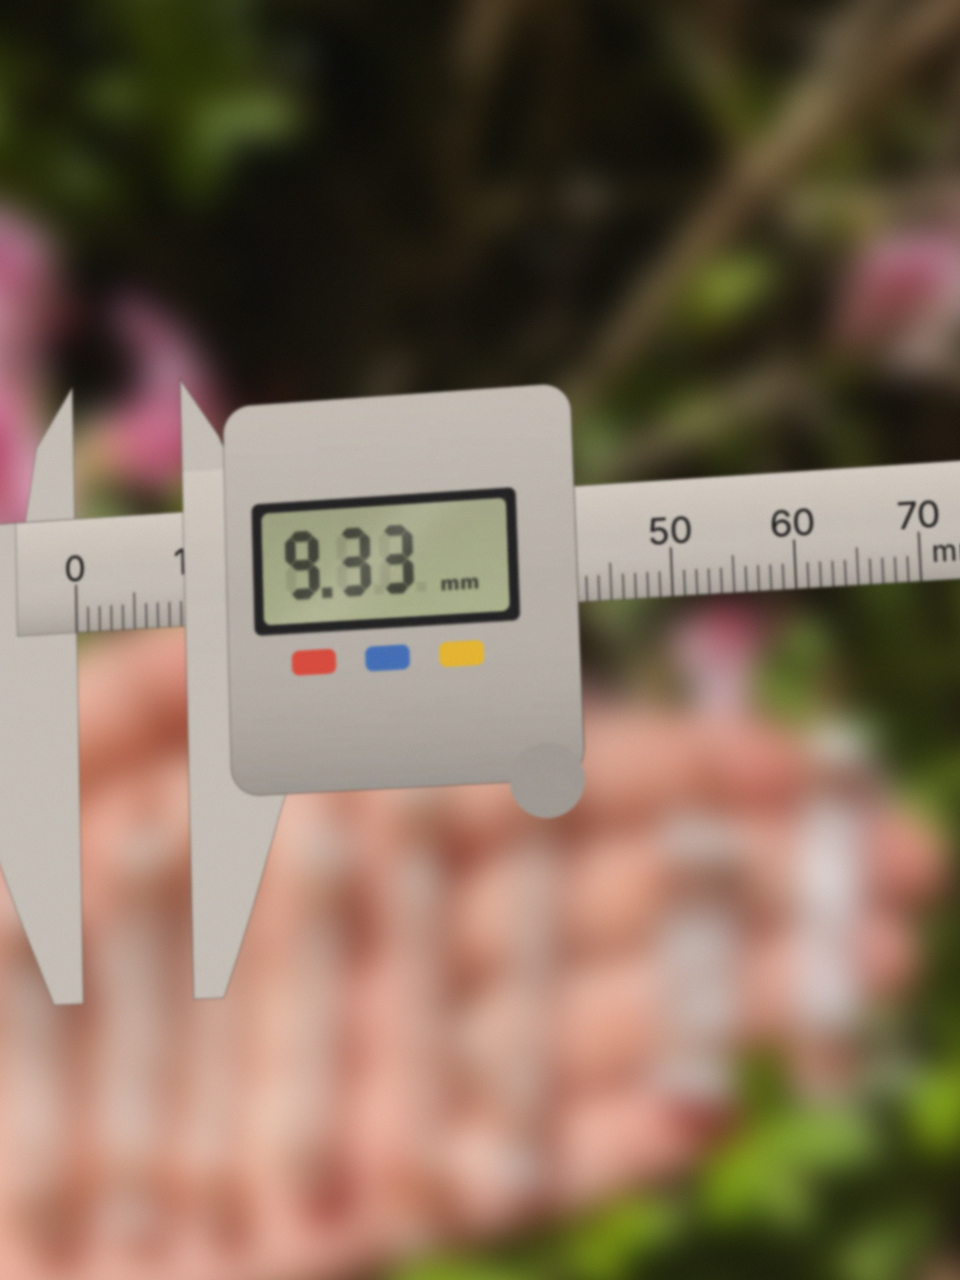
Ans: mm 9.33
